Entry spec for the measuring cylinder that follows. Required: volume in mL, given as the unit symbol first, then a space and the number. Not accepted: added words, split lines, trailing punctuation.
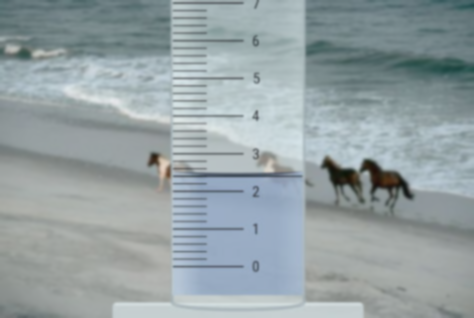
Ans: mL 2.4
